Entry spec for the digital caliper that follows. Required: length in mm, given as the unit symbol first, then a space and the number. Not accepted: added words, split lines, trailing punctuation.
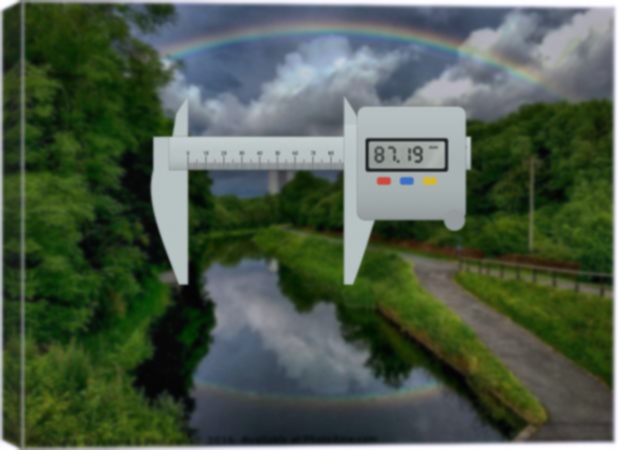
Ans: mm 87.19
